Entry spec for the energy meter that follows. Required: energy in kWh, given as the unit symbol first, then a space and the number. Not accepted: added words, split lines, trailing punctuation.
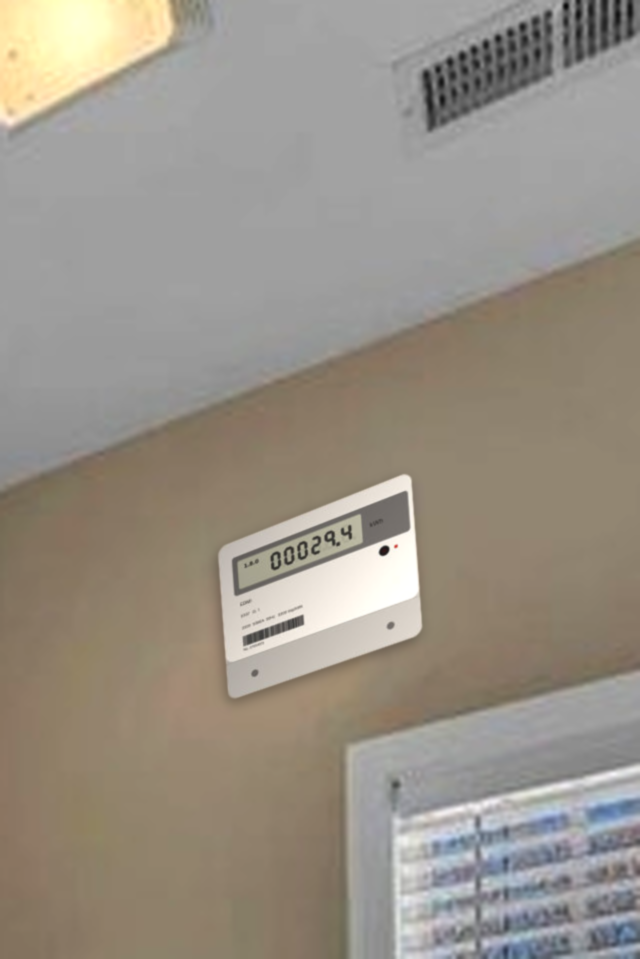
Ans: kWh 29.4
